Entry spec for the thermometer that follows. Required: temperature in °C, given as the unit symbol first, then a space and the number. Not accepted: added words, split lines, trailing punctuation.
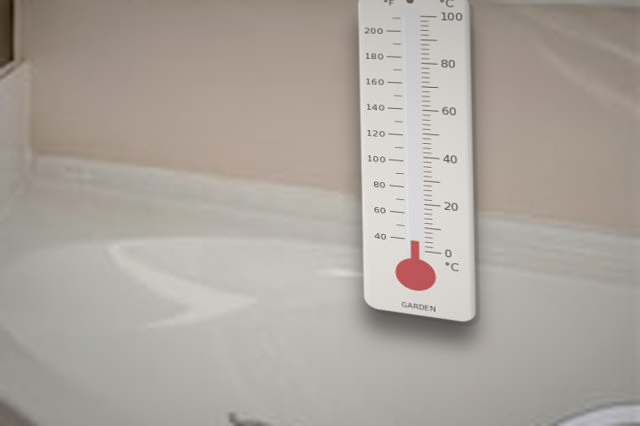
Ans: °C 4
